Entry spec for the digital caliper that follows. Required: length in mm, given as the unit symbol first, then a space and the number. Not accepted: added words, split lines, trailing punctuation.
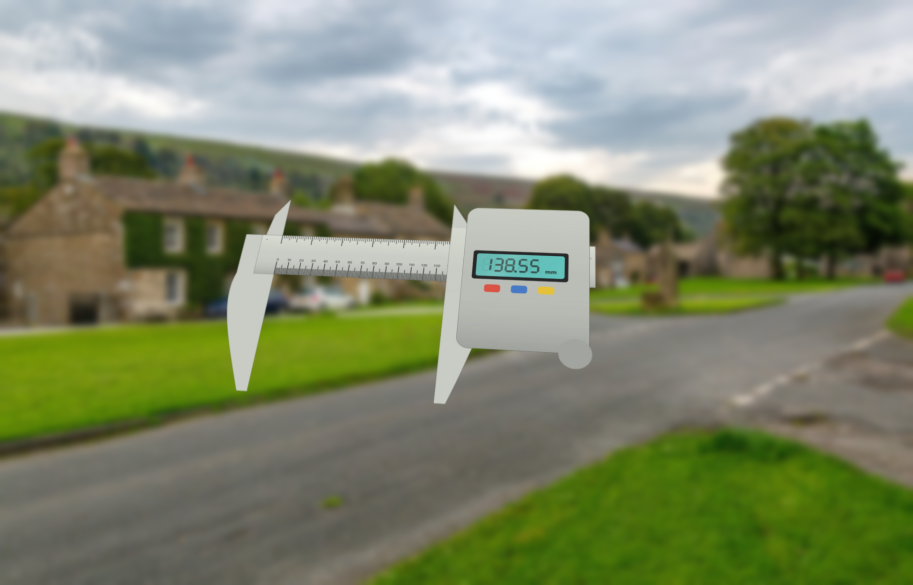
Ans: mm 138.55
